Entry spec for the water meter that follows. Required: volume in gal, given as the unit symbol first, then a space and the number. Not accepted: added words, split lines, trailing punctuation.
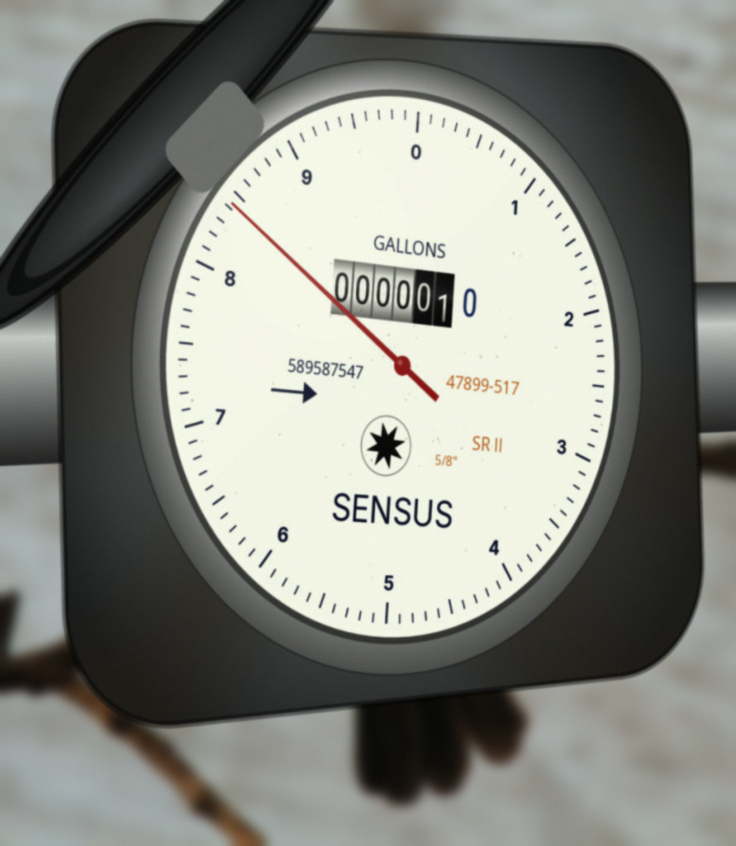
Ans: gal 8.4
